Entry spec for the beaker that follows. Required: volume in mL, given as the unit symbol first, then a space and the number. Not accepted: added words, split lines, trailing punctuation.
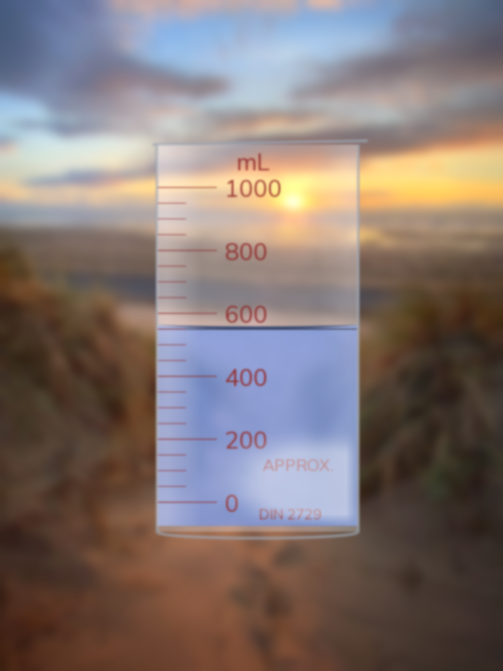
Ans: mL 550
